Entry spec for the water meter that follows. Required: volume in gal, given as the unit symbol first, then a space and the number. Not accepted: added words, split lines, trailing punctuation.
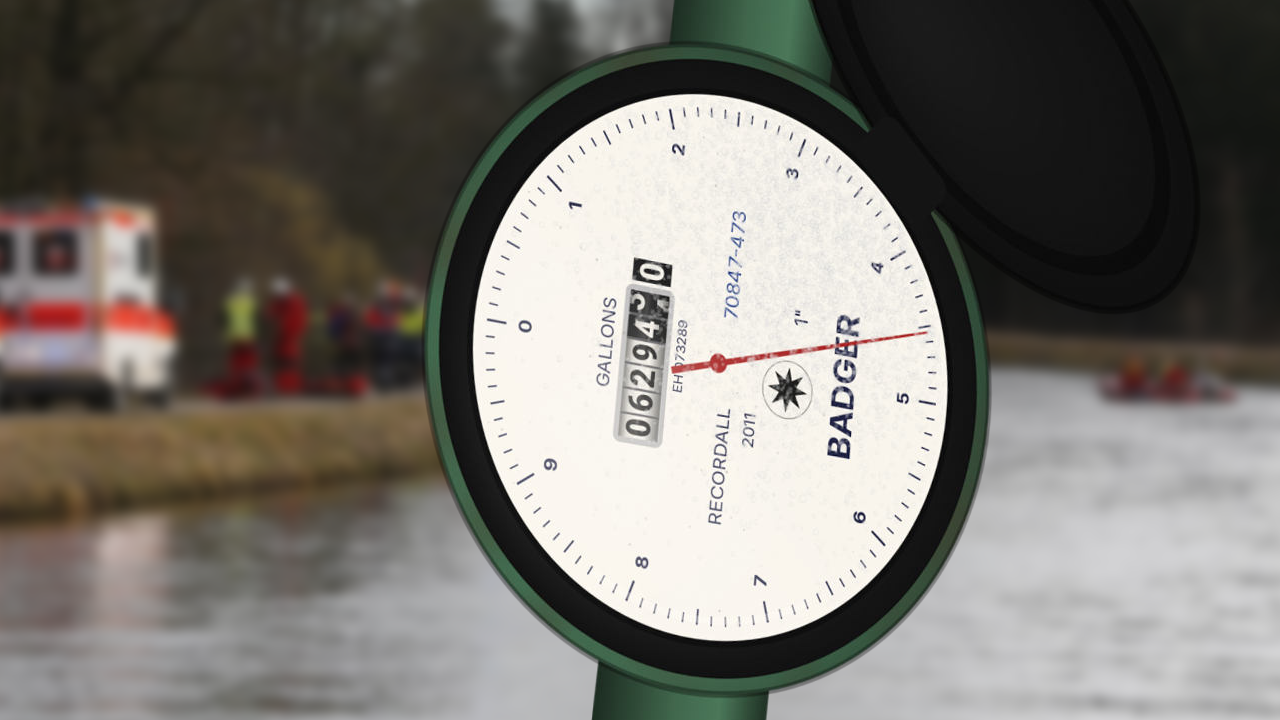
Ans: gal 629434.5
